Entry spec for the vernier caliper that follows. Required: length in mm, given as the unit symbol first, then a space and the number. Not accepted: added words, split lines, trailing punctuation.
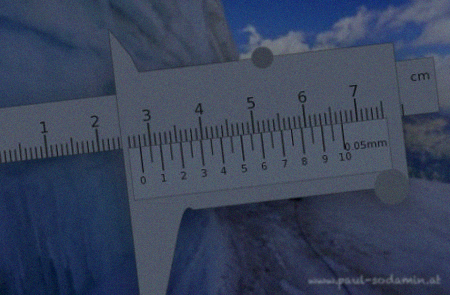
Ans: mm 28.0
